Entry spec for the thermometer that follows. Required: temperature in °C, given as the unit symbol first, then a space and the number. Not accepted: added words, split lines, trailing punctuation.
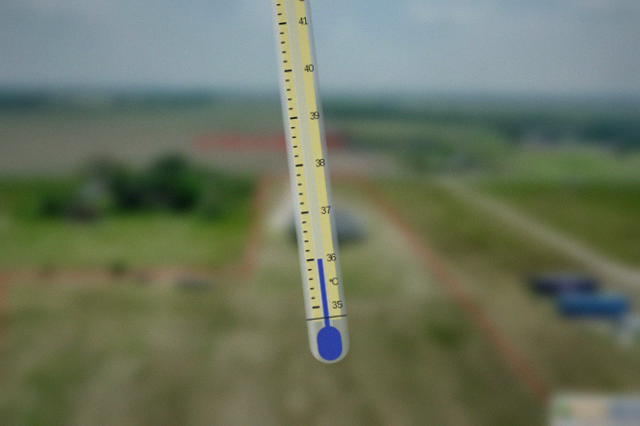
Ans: °C 36
